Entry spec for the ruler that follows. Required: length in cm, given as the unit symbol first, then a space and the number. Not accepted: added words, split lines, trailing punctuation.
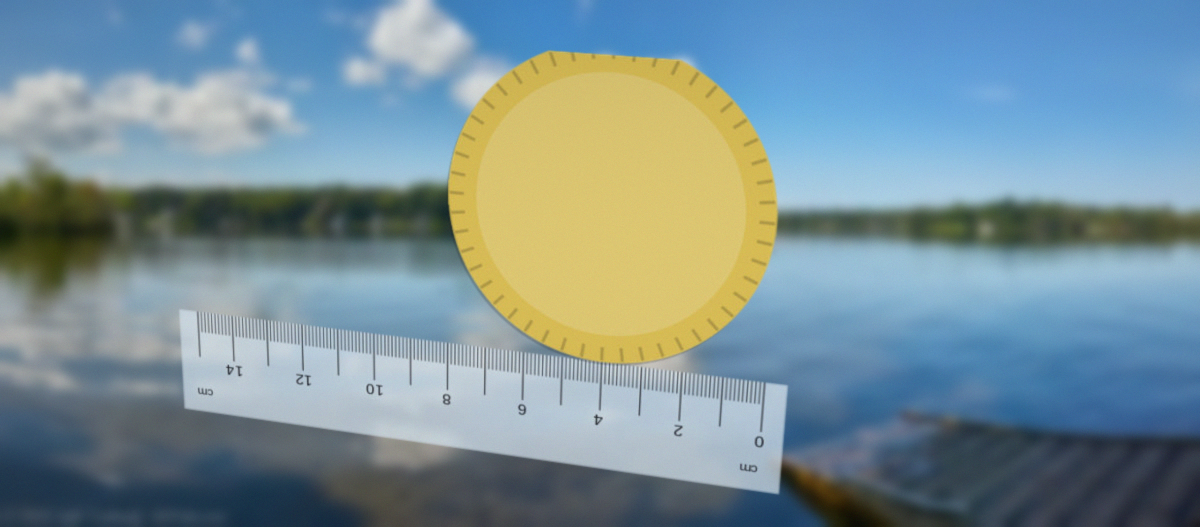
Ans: cm 8
